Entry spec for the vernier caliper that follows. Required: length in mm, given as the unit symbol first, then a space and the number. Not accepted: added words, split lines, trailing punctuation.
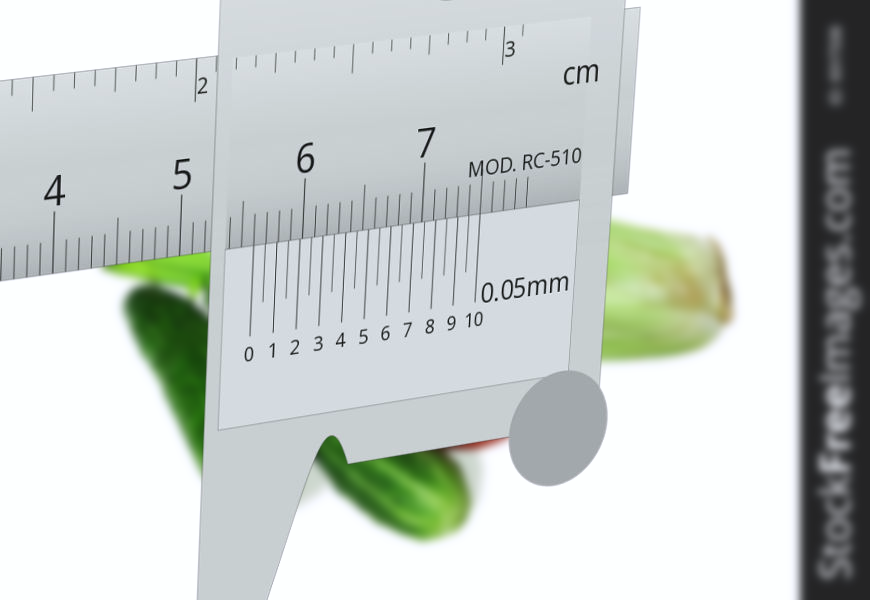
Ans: mm 56.0
